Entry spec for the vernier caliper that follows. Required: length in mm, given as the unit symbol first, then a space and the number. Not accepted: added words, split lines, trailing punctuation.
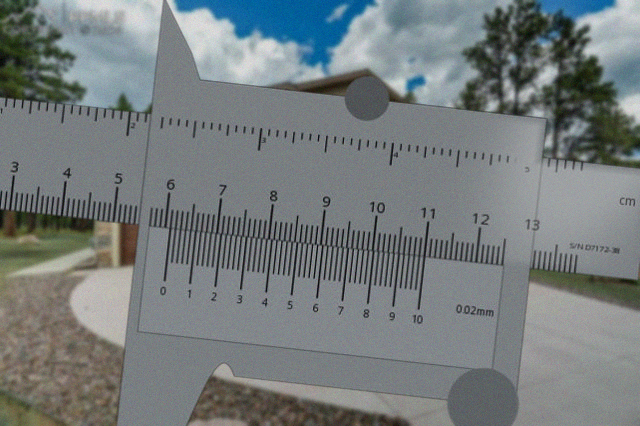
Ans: mm 61.0
